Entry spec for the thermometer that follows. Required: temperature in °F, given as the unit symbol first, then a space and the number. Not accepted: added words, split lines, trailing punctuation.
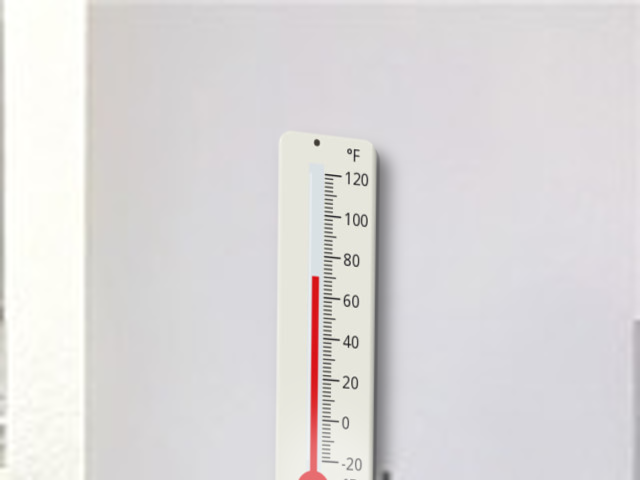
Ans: °F 70
